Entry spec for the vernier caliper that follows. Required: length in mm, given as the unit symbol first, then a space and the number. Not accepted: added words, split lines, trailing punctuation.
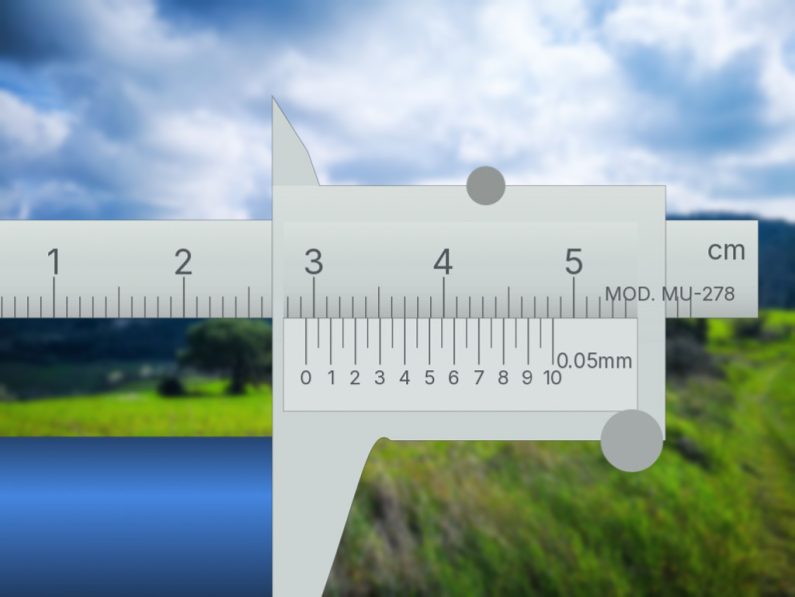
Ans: mm 29.4
